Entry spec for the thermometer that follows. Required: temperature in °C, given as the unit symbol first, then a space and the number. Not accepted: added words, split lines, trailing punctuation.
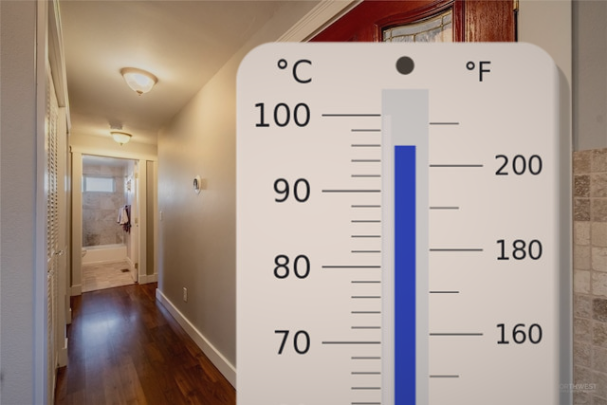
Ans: °C 96
